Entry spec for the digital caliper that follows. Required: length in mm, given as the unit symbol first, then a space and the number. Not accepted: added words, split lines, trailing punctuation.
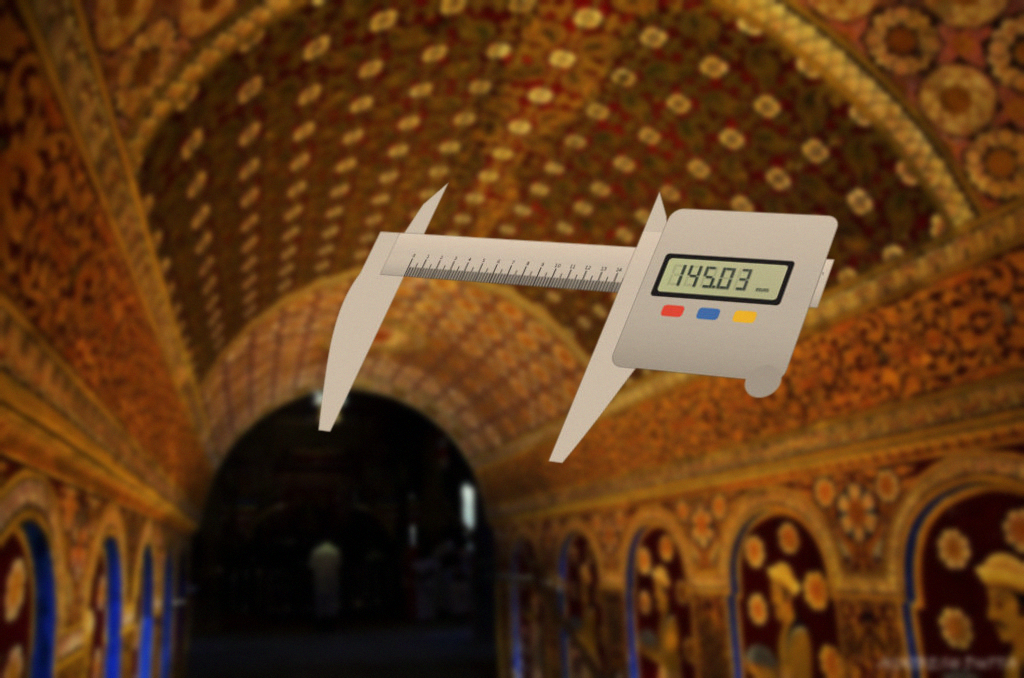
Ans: mm 145.03
